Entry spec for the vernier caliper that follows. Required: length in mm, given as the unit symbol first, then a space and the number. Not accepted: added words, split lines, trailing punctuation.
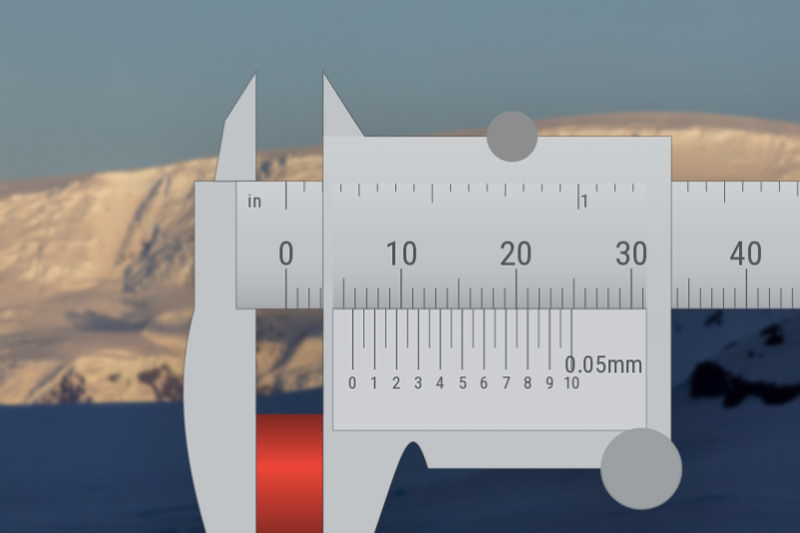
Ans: mm 5.8
